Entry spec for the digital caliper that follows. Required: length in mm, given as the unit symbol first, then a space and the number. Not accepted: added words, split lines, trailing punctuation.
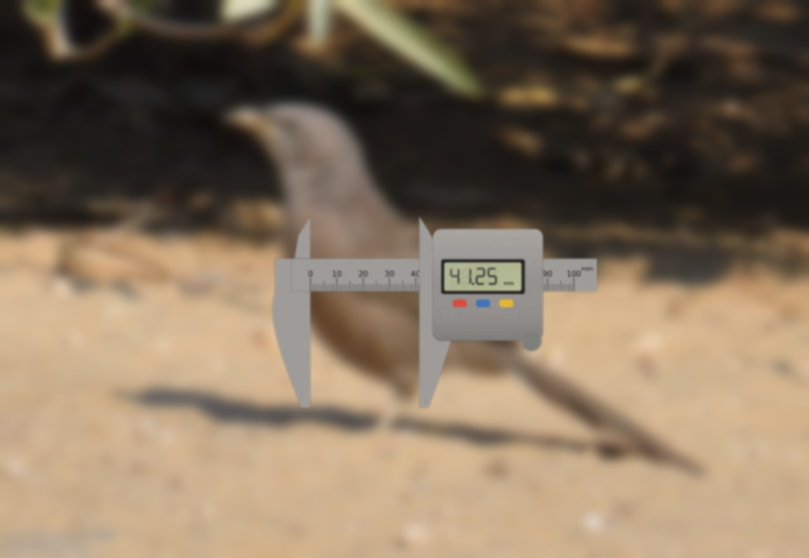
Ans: mm 41.25
